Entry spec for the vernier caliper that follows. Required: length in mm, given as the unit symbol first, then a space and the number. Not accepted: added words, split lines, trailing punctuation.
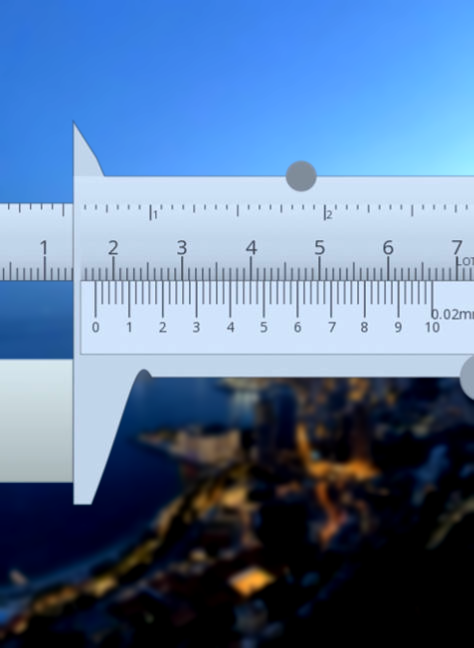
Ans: mm 17.4
